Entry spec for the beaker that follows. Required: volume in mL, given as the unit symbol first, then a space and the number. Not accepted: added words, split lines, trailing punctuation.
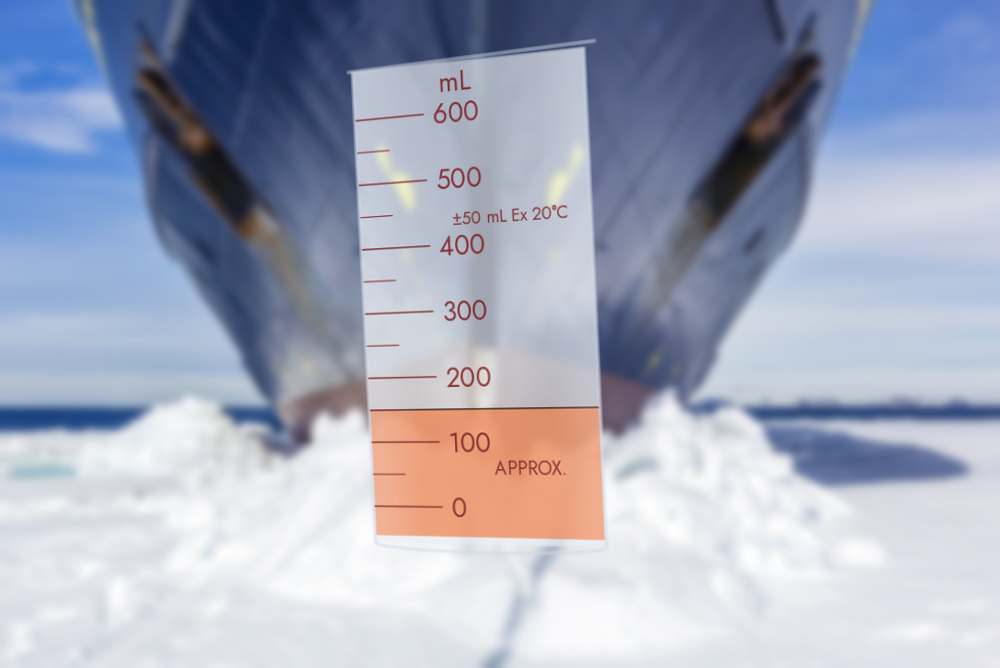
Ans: mL 150
